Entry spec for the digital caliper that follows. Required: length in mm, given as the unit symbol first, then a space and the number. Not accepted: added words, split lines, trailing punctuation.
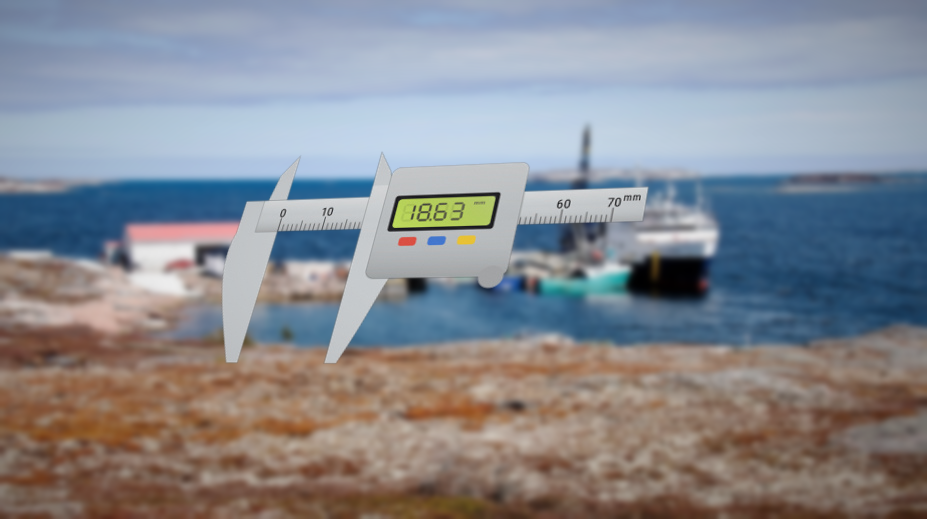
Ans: mm 18.63
